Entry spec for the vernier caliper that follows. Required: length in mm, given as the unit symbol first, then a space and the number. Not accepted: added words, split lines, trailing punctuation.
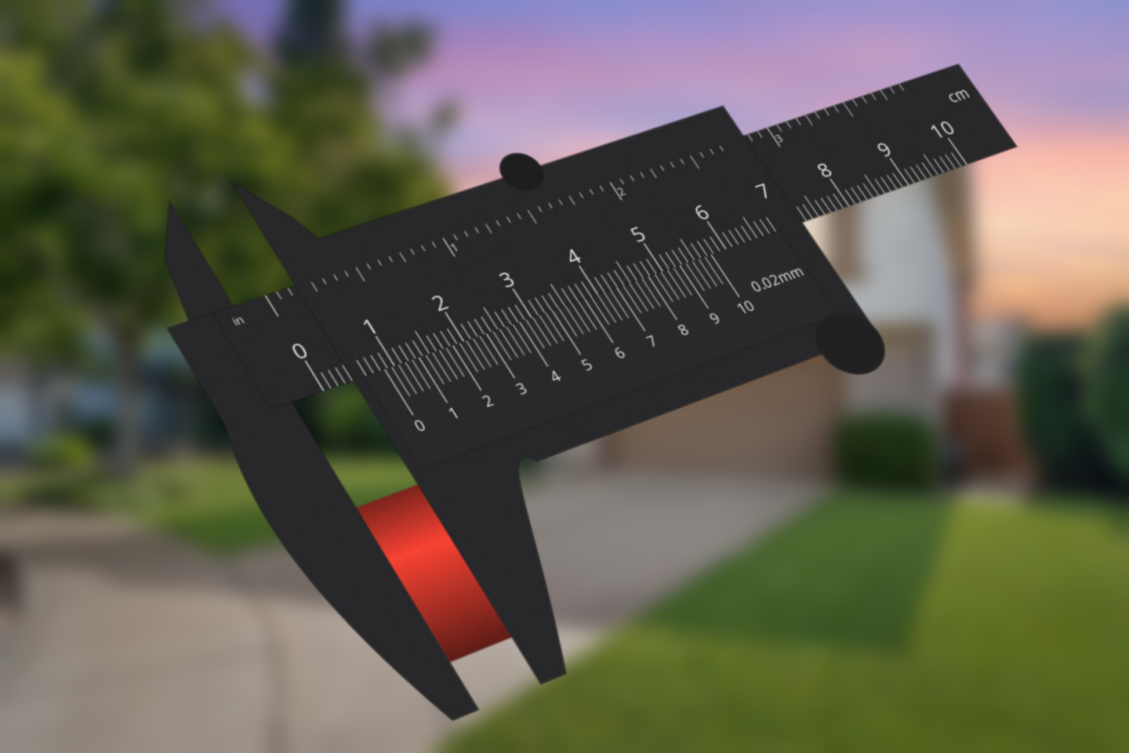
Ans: mm 8.6
